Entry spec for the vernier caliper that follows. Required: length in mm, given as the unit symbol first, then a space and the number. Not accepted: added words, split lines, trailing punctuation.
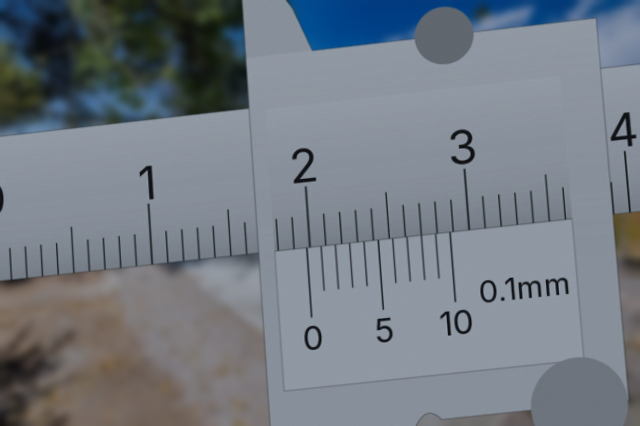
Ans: mm 19.8
